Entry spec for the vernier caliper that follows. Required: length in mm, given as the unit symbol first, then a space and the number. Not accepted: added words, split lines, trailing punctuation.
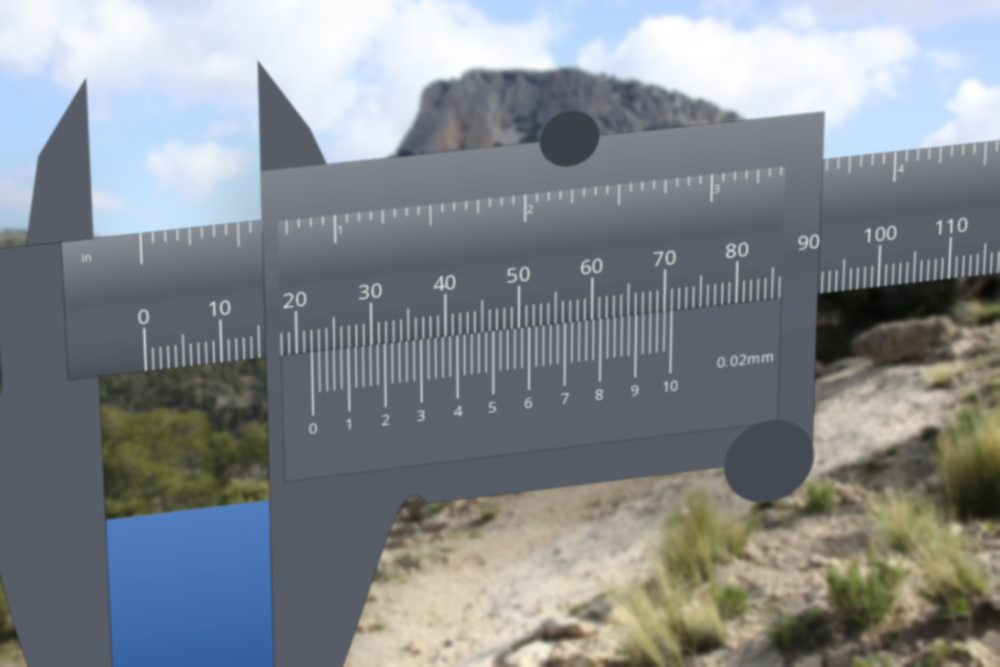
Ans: mm 22.0
